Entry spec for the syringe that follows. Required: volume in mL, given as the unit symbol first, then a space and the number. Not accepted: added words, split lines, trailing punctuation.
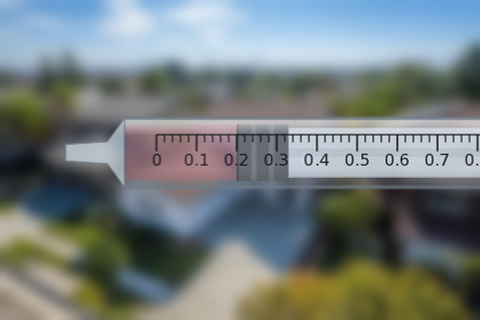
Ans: mL 0.2
